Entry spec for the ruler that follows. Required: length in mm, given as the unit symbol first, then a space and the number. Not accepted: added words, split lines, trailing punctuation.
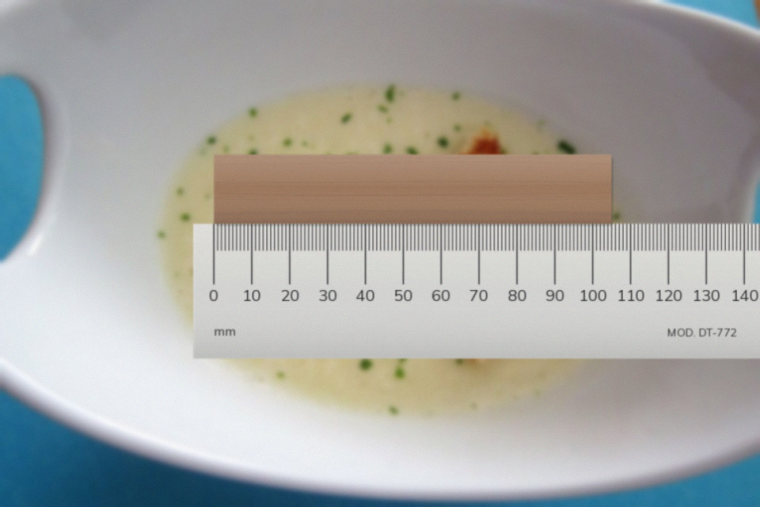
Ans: mm 105
